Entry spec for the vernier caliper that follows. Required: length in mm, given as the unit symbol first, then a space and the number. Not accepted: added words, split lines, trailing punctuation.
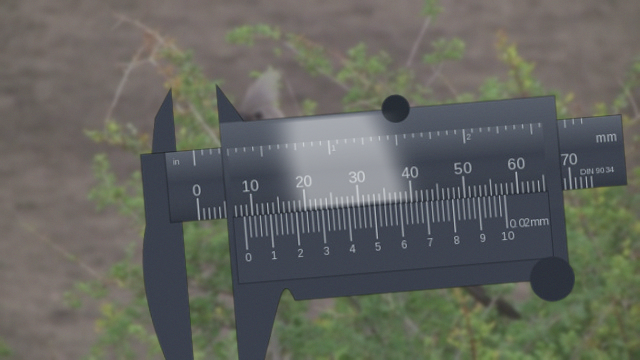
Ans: mm 8.5
